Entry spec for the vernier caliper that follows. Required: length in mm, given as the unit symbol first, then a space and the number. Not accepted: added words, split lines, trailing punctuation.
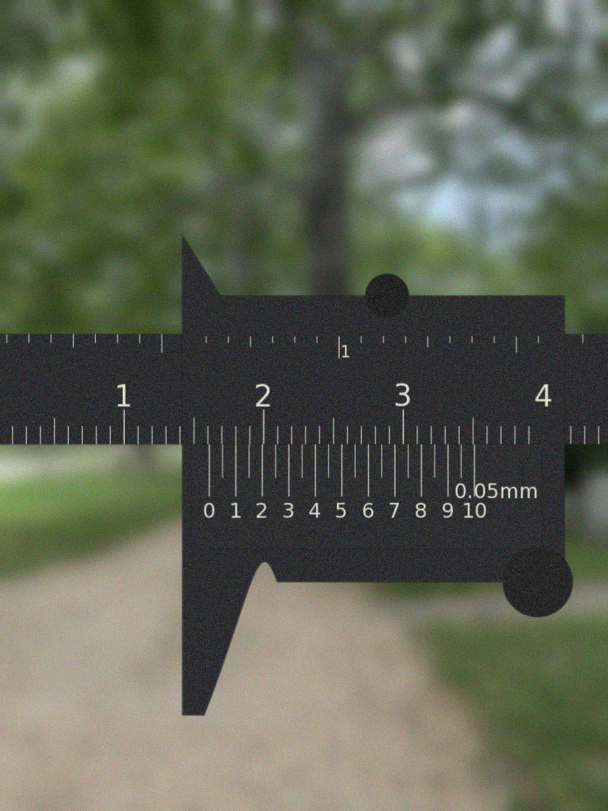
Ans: mm 16.1
